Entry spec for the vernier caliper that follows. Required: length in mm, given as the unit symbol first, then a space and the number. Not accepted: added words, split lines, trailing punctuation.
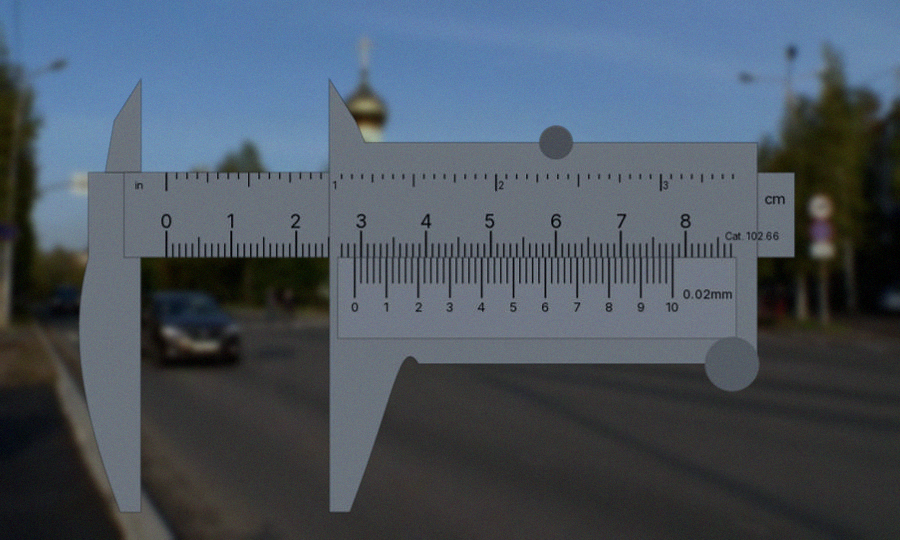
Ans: mm 29.0
